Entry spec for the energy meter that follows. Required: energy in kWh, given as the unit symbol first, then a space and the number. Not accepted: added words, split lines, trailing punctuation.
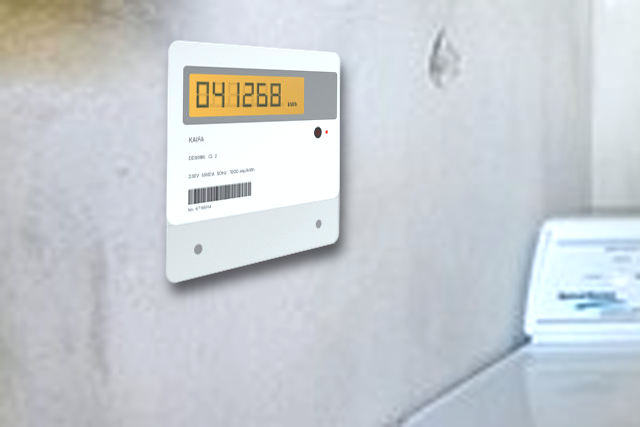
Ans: kWh 41268
